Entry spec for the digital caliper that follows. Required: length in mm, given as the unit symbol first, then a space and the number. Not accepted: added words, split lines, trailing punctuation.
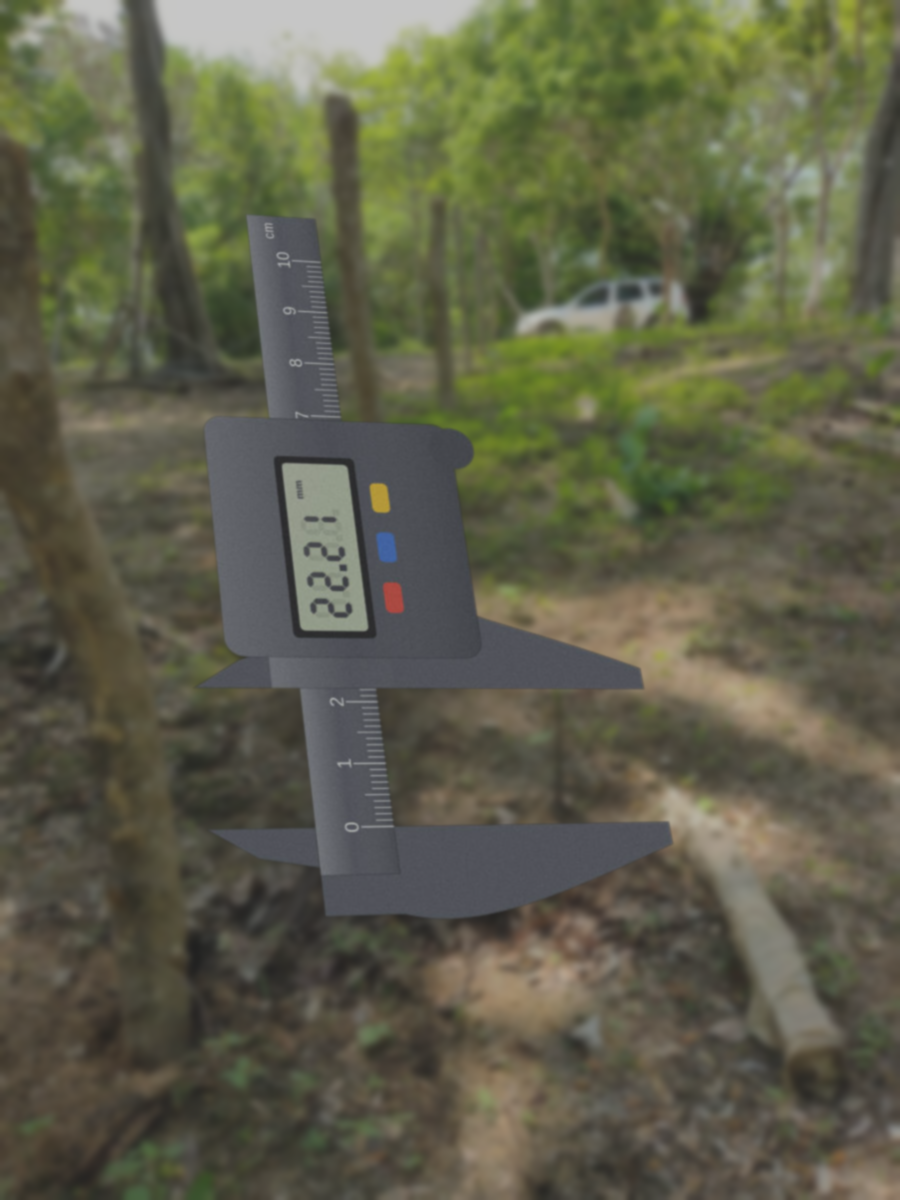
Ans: mm 22.21
